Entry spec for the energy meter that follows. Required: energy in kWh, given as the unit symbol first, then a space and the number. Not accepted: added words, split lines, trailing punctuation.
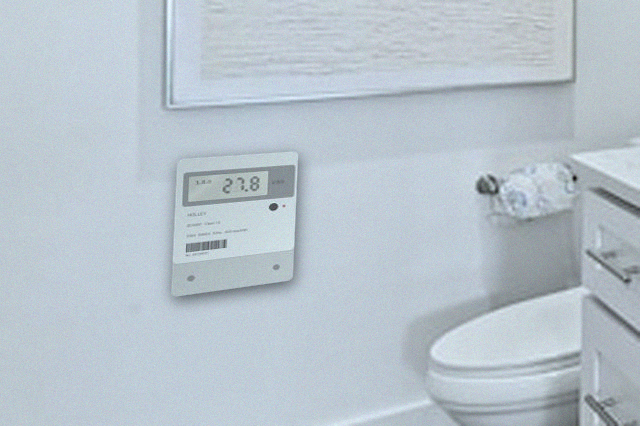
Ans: kWh 27.8
